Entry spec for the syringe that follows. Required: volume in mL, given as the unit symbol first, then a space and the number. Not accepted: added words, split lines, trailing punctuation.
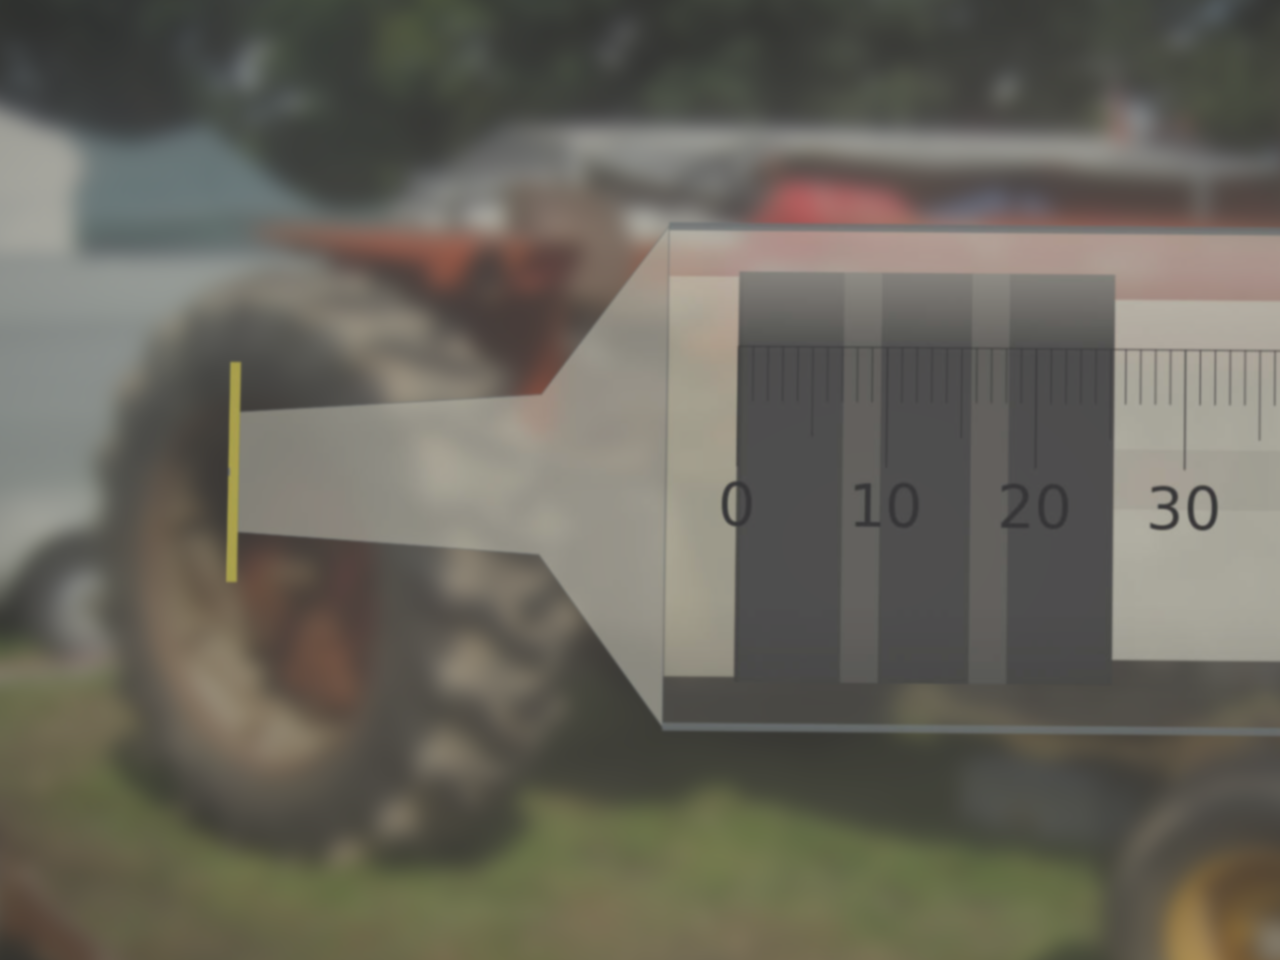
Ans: mL 0
